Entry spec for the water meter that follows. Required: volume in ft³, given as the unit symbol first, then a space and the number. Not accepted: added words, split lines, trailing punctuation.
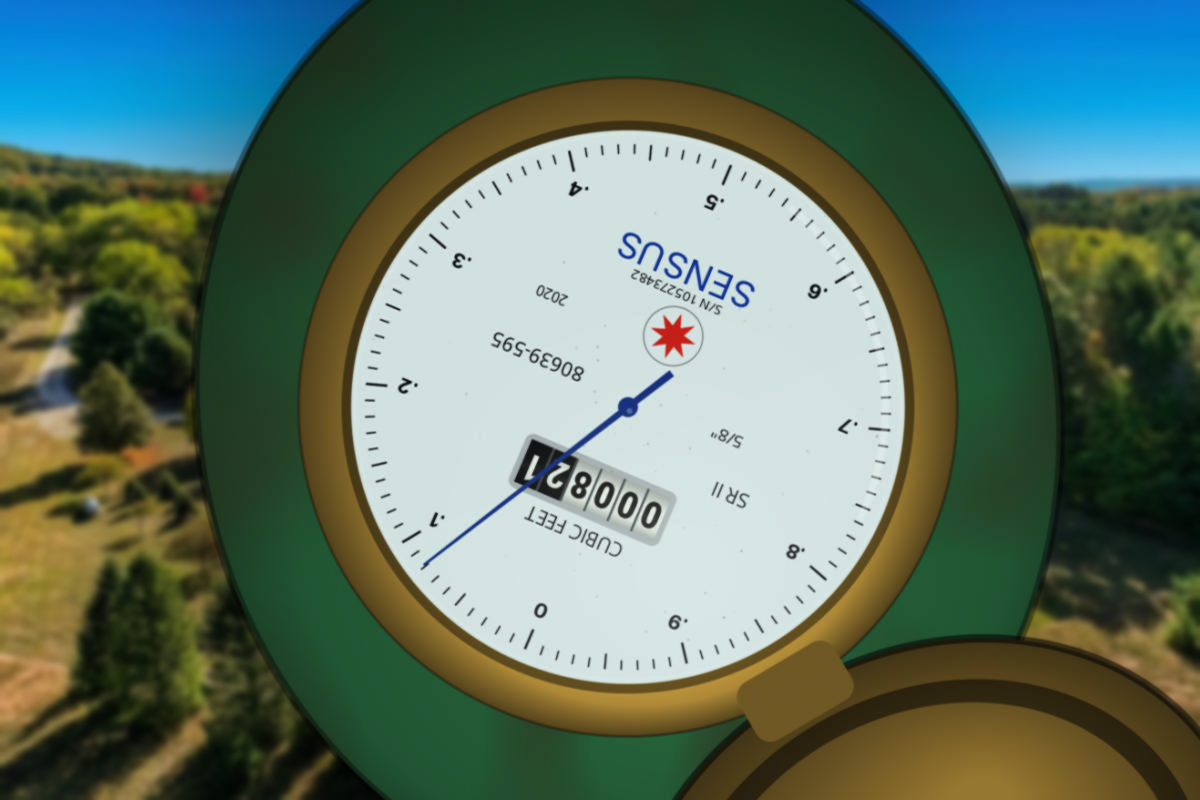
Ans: ft³ 821.08
